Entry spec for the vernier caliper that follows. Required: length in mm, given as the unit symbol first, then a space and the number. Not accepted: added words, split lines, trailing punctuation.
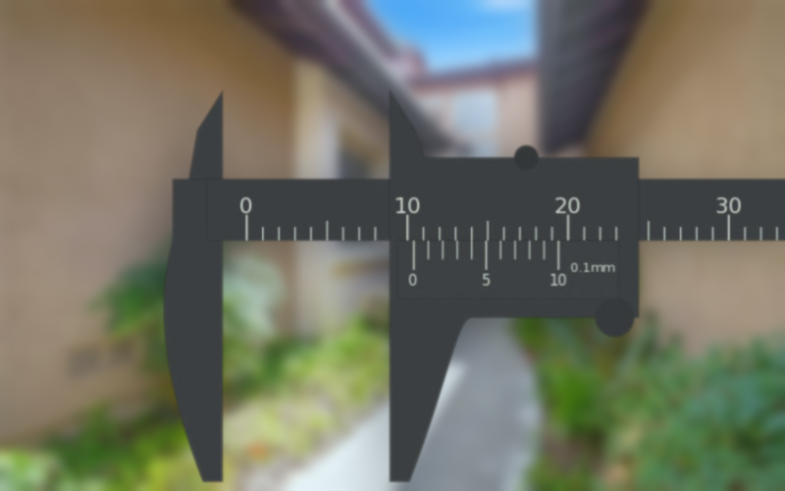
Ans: mm 10.4
